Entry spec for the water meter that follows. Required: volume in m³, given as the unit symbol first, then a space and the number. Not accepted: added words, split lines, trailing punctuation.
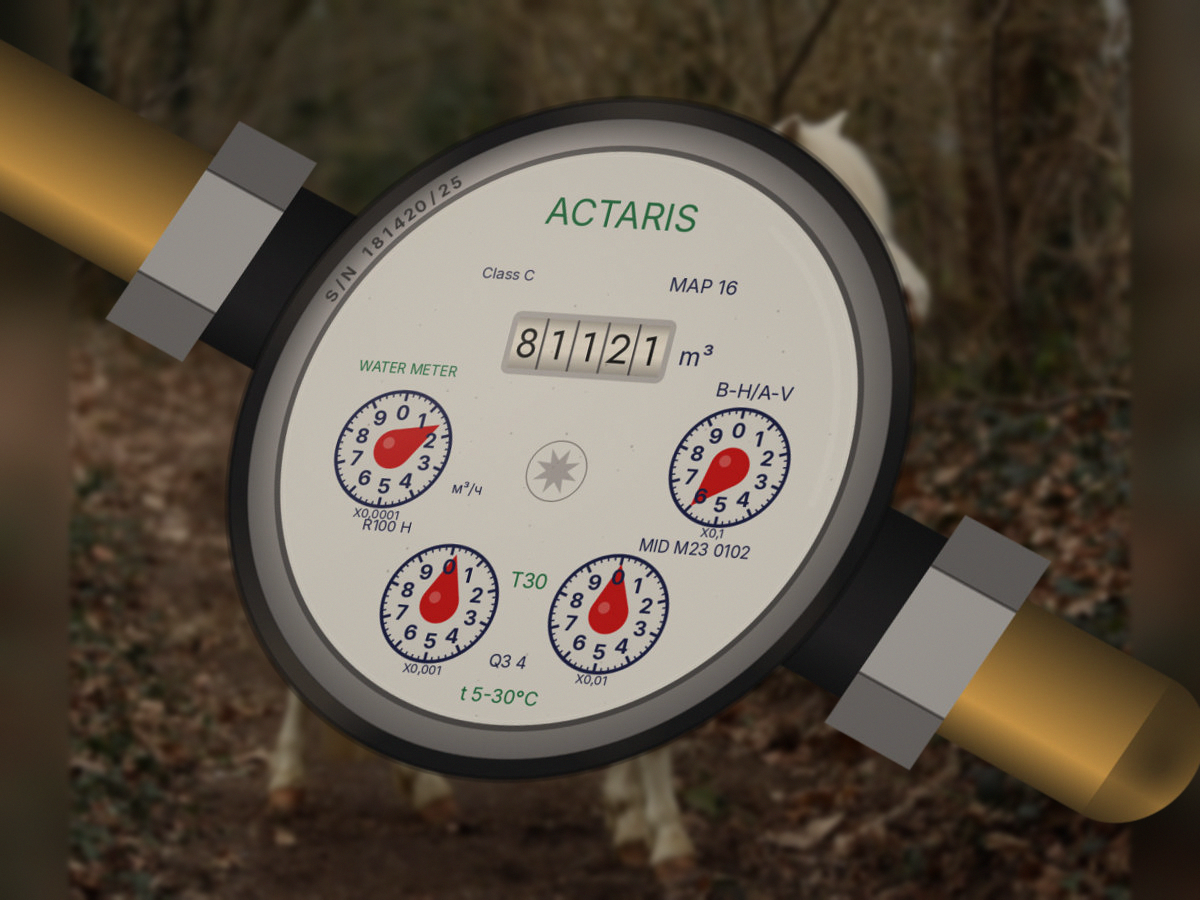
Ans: m³ 81121.6001
